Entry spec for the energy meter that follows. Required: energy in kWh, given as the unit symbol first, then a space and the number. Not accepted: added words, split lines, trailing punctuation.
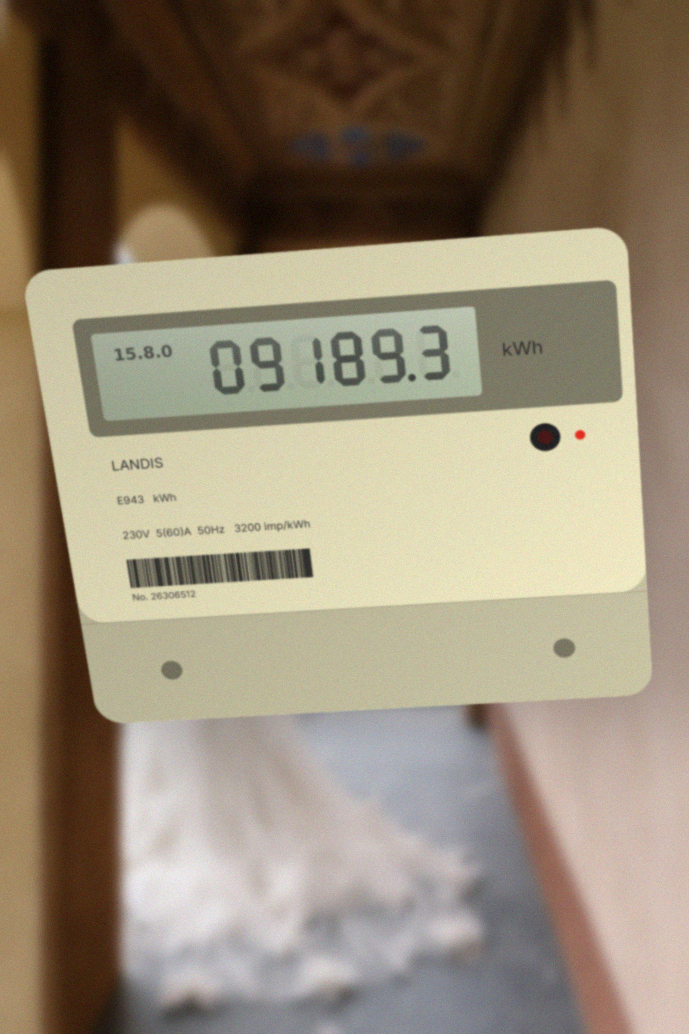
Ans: kWh 9189.3
